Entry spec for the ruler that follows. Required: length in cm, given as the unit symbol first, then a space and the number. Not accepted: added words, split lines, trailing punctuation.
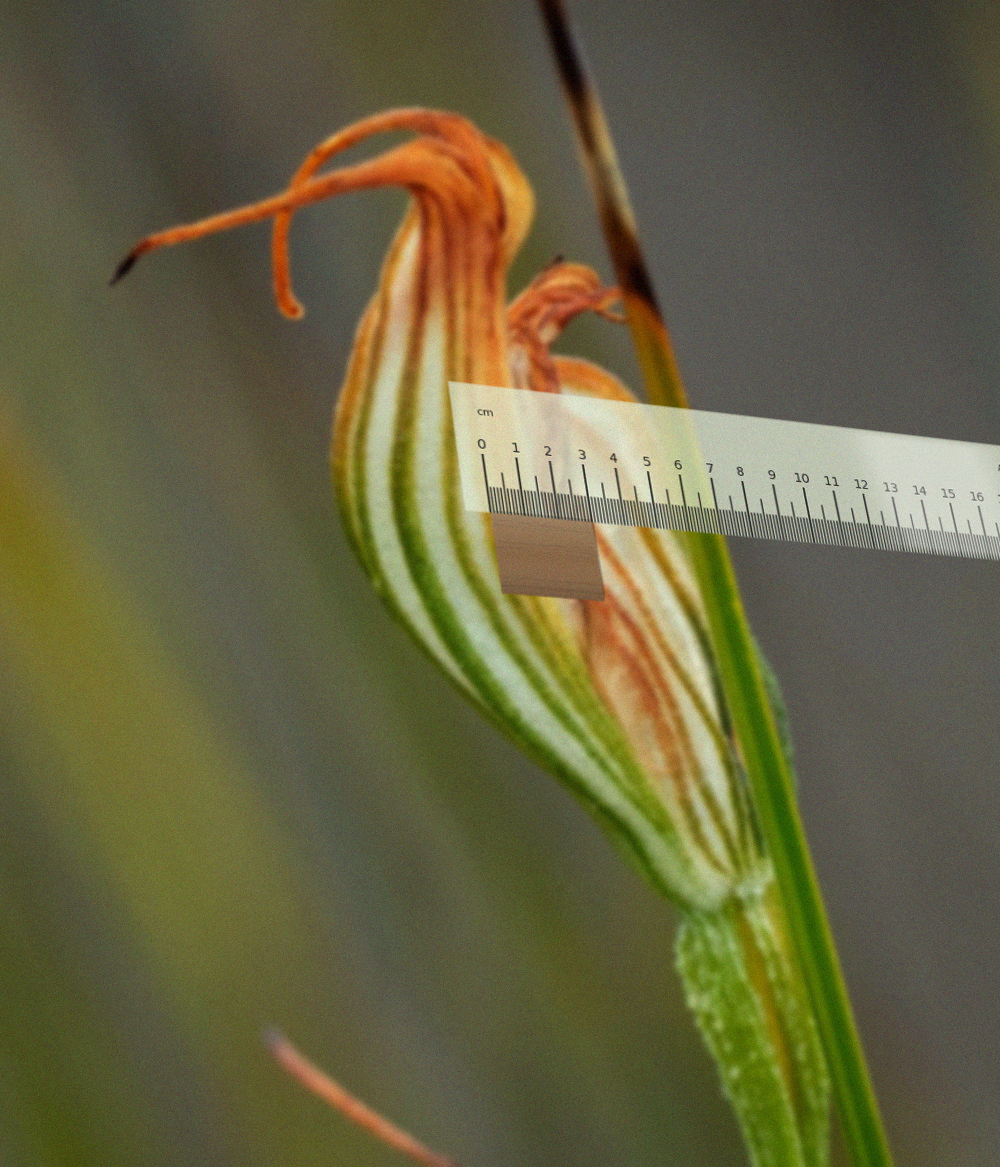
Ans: cm 3
